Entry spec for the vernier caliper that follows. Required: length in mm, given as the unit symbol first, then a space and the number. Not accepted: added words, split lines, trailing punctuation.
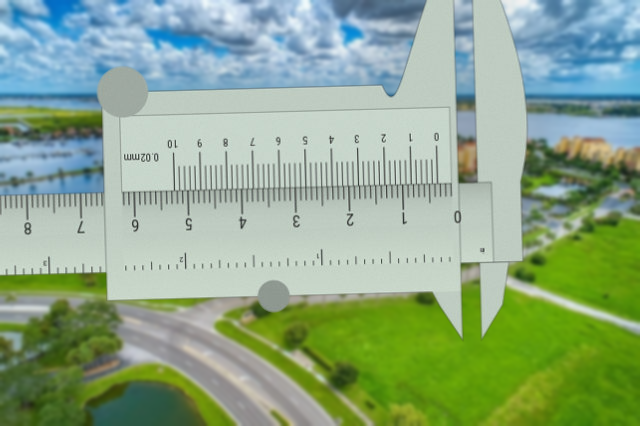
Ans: mm 3.5
